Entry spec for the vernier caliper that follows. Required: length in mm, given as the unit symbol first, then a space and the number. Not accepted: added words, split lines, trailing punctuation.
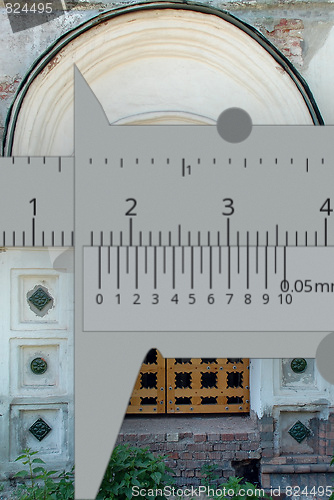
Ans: mm 16.8
